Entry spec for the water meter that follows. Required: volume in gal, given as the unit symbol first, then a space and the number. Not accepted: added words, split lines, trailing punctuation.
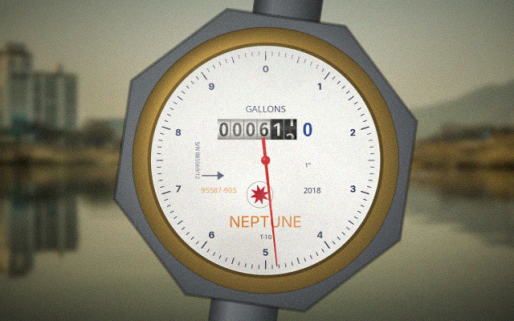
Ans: gal 6114.8
